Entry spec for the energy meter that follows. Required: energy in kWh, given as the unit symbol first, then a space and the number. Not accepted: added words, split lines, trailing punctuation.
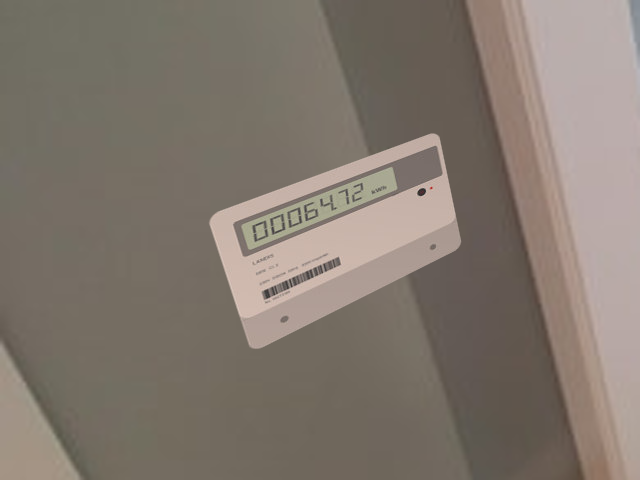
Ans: kWh 64.72
